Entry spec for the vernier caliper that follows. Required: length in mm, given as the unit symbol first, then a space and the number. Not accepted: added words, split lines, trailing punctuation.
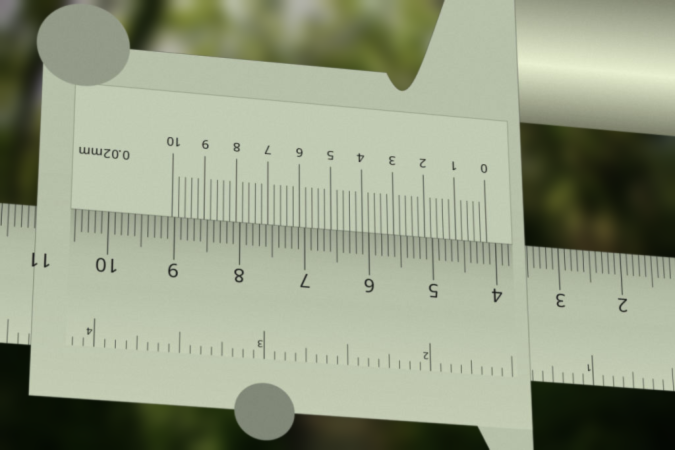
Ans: mm 41.4
